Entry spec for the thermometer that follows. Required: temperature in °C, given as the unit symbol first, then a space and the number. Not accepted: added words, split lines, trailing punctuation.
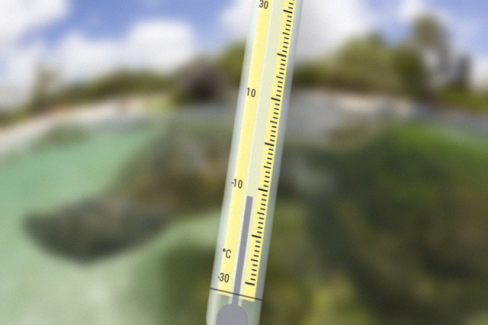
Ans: °C -12
